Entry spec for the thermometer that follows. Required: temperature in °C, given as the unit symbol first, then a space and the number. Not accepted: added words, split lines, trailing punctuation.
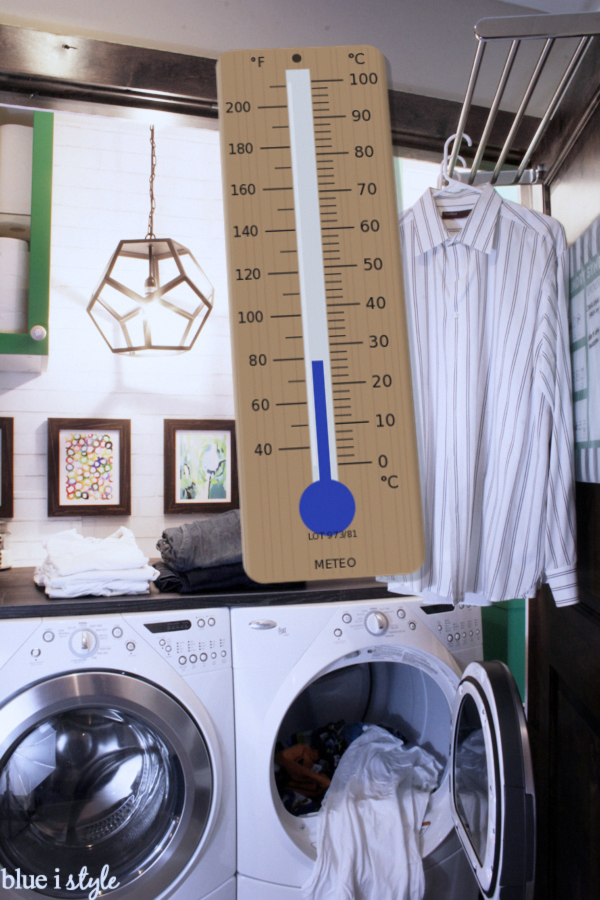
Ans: °C 26
